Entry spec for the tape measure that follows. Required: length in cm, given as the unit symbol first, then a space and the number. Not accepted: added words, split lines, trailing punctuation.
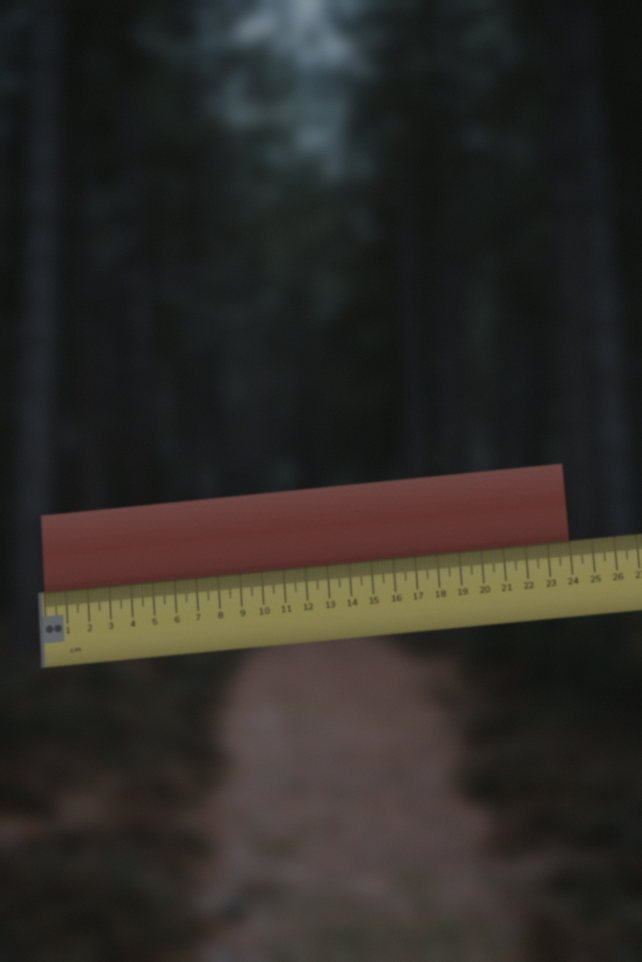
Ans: cm 24
